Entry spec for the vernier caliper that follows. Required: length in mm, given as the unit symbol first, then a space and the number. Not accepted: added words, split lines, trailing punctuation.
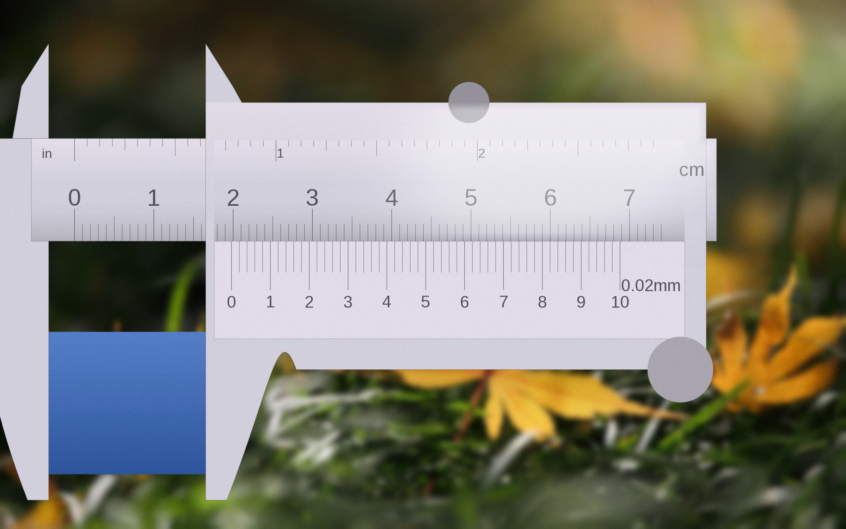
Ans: mm 19.8
